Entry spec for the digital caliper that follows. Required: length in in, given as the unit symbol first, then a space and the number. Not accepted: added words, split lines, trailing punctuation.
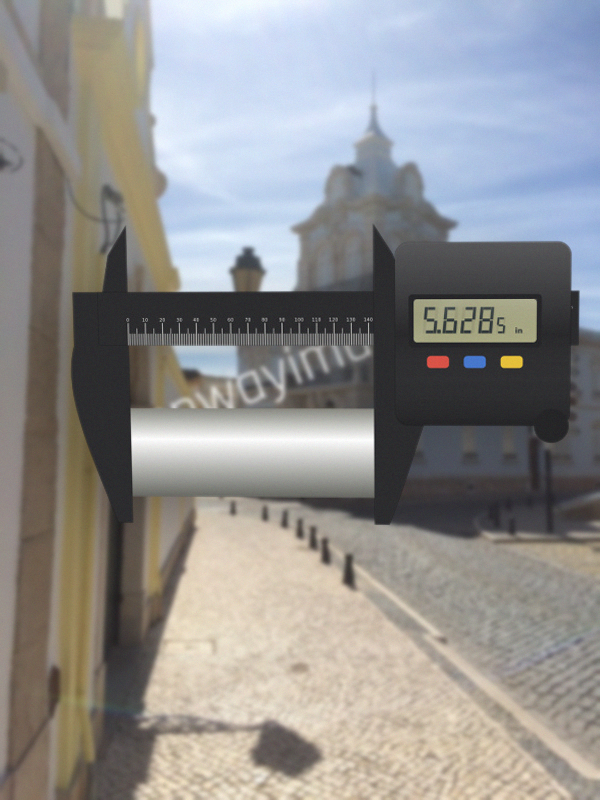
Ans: in 5.6285
